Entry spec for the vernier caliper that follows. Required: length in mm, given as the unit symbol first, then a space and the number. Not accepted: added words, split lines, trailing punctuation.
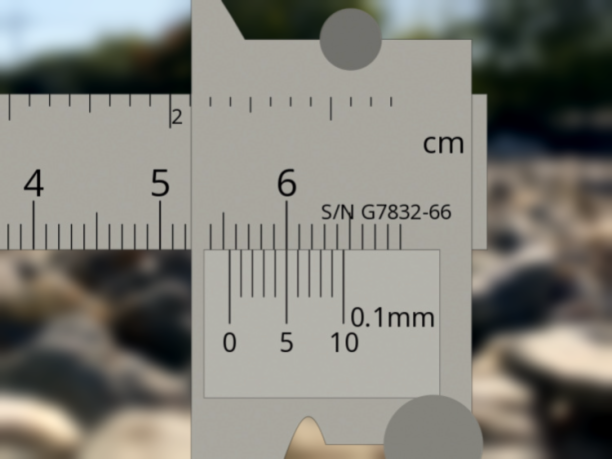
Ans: mm 55.5
